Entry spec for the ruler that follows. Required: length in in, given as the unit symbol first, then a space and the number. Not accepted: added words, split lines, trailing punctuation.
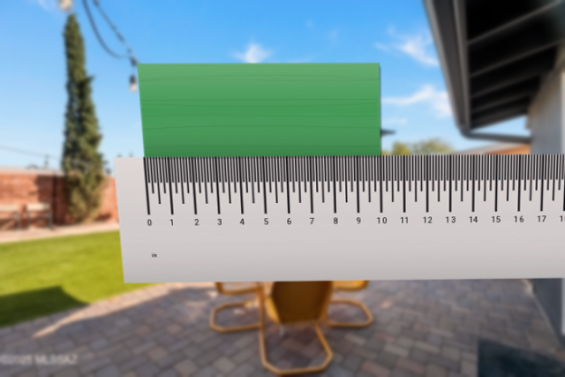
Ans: in 10
